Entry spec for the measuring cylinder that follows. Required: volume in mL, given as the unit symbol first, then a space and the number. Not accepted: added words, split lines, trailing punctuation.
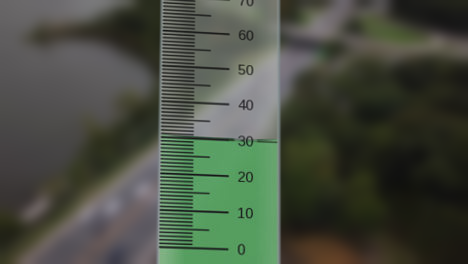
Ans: mL 30
